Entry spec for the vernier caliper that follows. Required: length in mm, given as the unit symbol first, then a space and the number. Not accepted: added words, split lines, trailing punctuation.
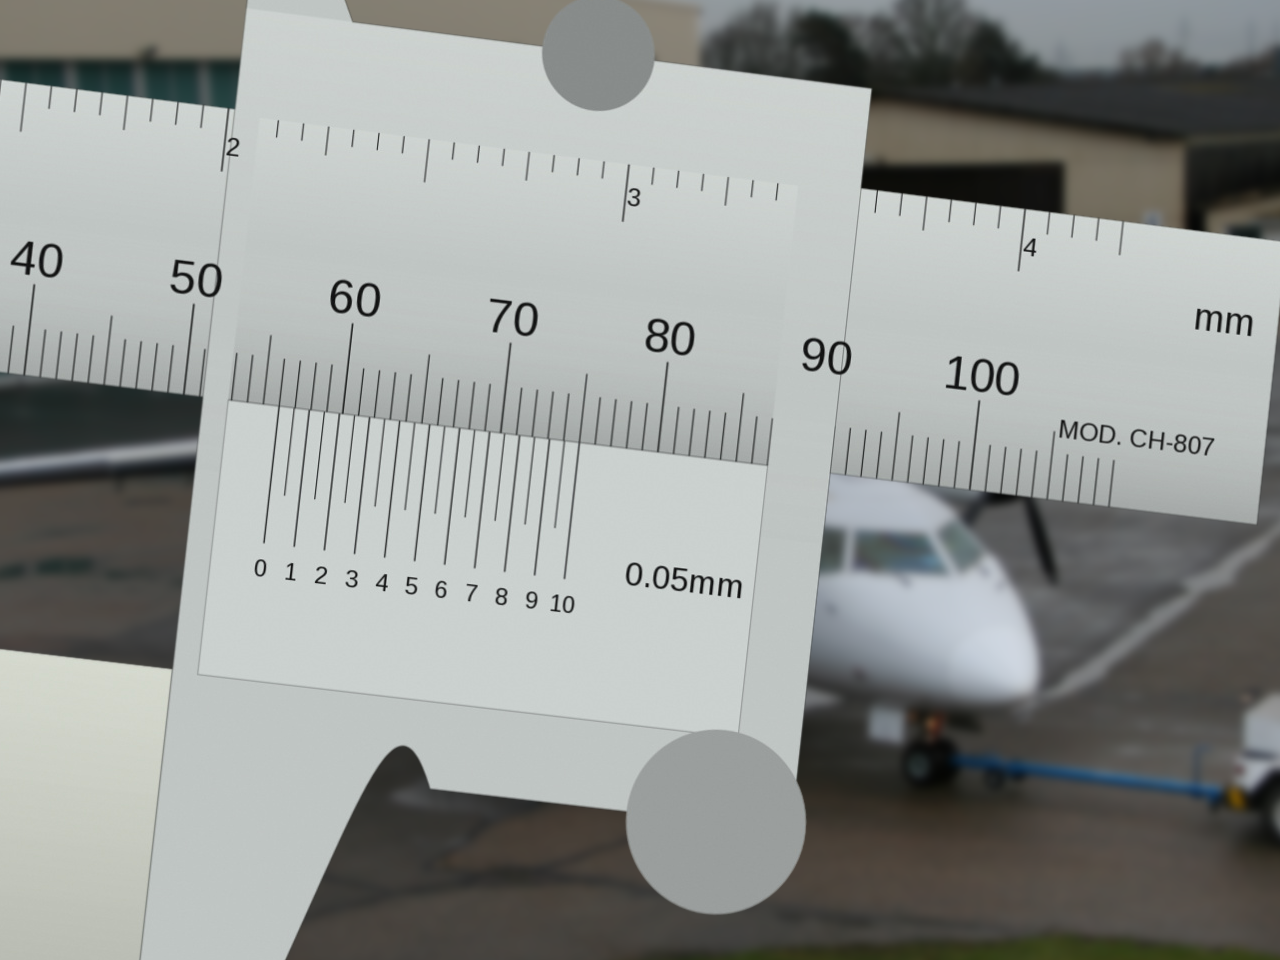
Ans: mm 56.0
